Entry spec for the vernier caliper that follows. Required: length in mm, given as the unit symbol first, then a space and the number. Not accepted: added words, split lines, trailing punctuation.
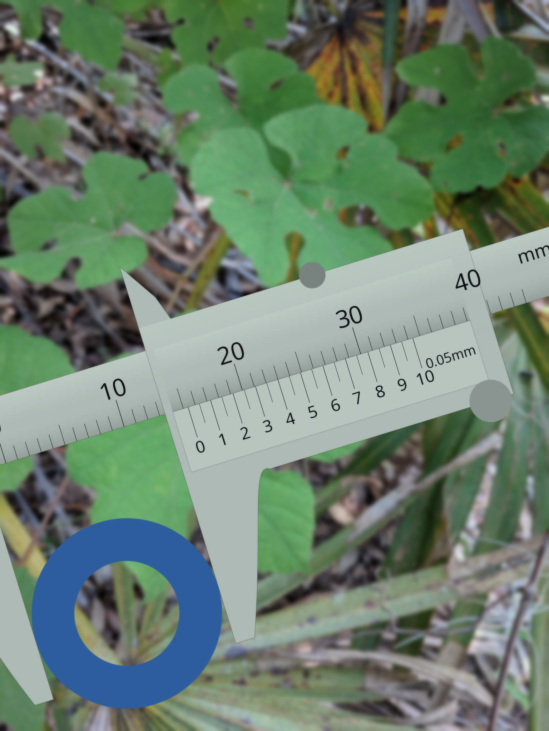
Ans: mm 15.4
